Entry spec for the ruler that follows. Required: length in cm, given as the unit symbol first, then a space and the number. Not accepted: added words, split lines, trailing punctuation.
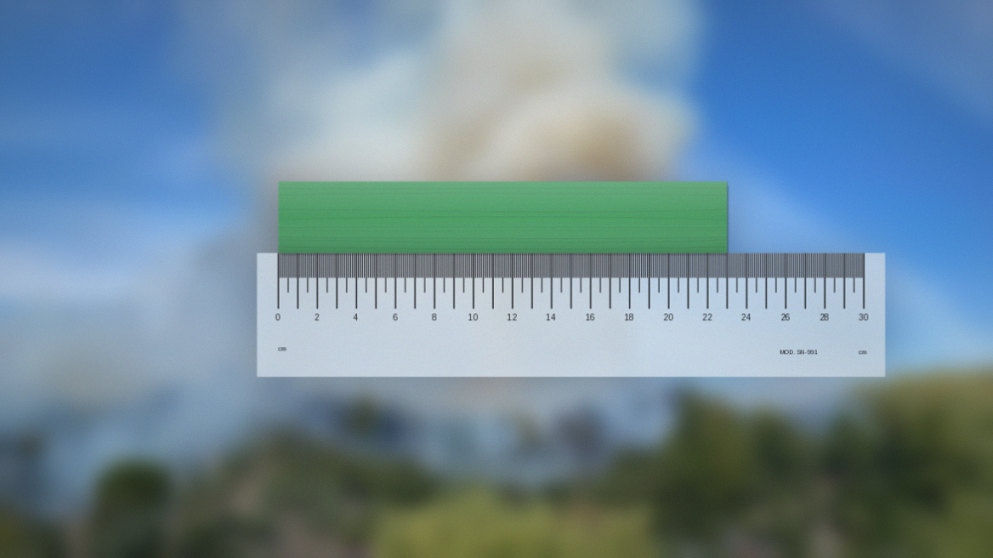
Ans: cm 23
